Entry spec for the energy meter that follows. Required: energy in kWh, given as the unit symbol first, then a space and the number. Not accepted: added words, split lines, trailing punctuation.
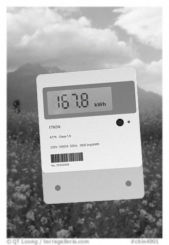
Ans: kWh 167.8
